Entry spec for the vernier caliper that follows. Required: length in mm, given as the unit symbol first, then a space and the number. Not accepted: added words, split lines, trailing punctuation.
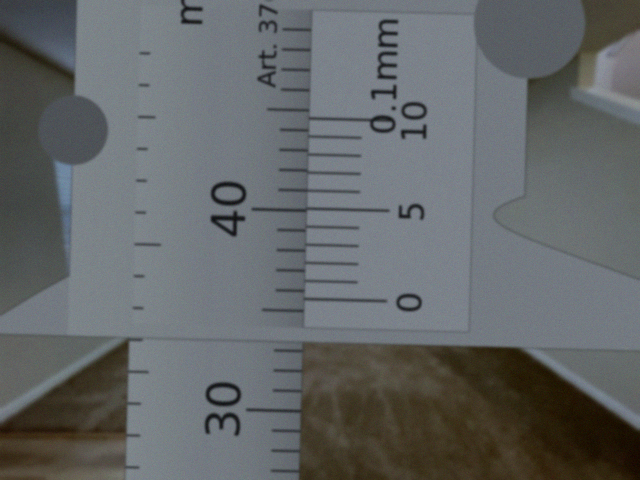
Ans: mm 35.6
